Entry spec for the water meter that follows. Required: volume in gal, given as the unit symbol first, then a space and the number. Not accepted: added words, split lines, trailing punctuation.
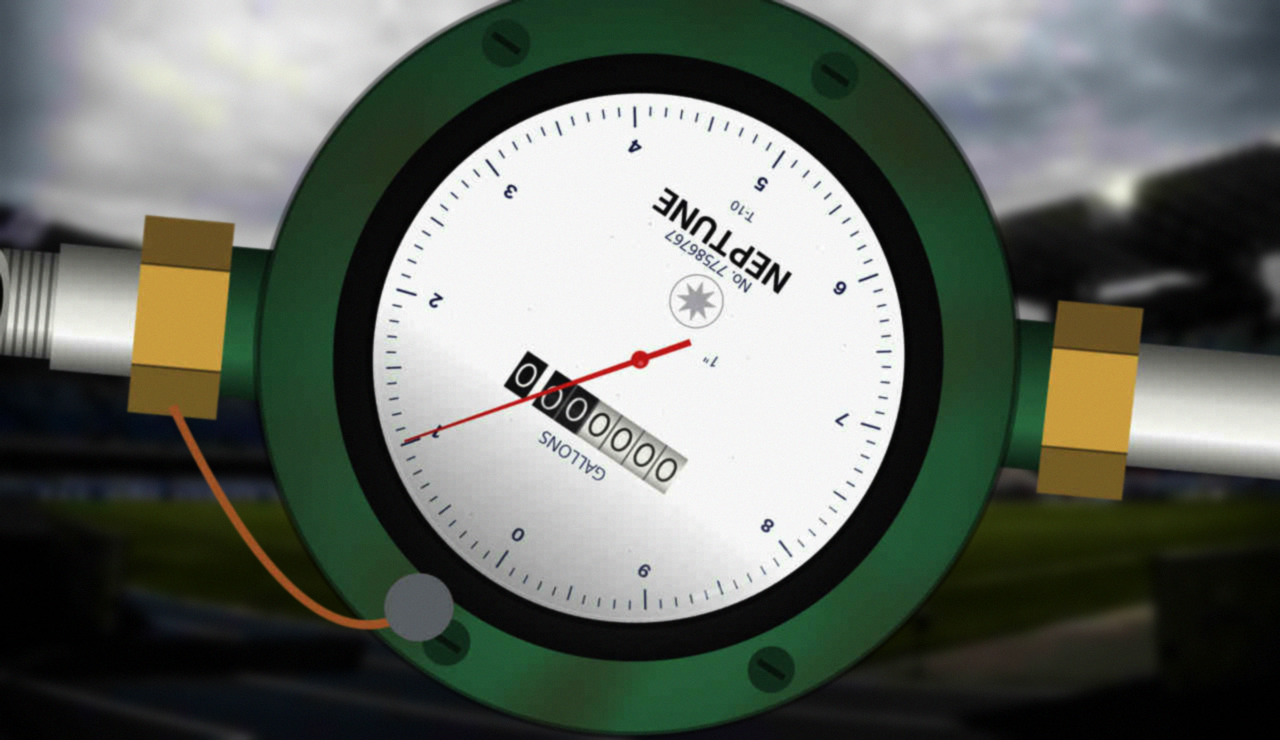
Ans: gal 1.0
